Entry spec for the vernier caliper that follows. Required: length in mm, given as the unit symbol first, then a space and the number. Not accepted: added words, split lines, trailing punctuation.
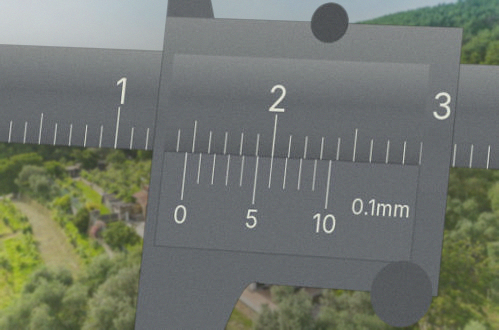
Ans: mm 14.6
